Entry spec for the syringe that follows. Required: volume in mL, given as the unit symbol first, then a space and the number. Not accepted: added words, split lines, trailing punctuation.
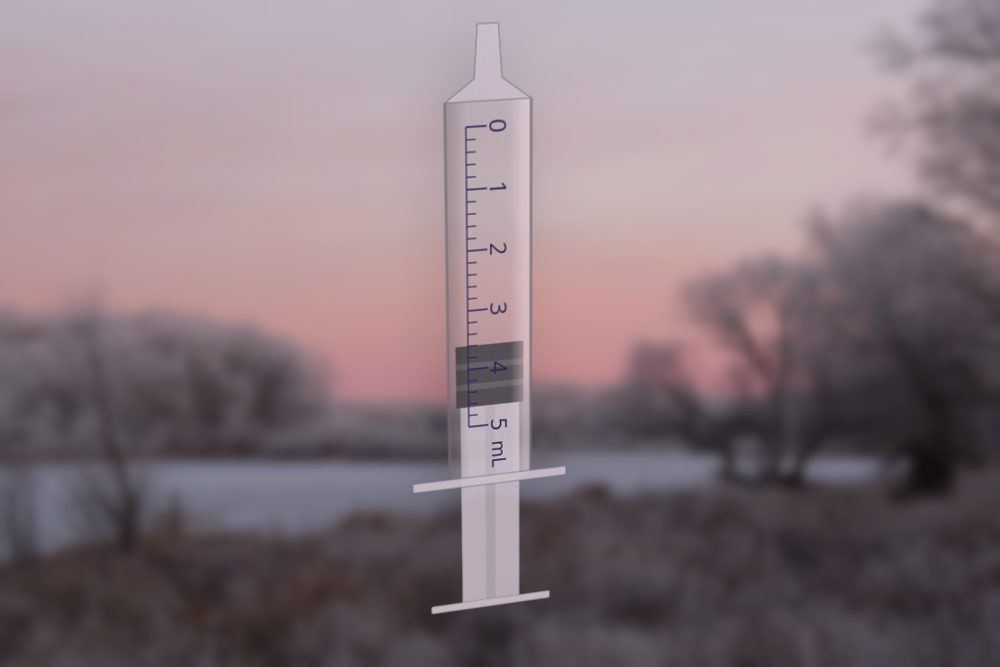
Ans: mL 3.6
